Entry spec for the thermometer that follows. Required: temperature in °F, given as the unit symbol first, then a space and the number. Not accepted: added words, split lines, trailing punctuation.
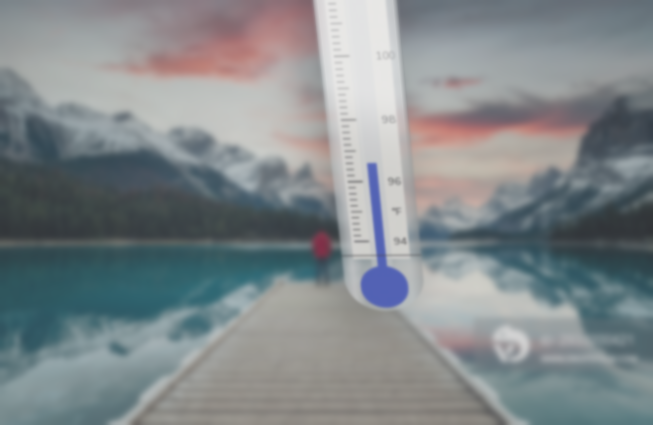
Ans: °F 96.6
